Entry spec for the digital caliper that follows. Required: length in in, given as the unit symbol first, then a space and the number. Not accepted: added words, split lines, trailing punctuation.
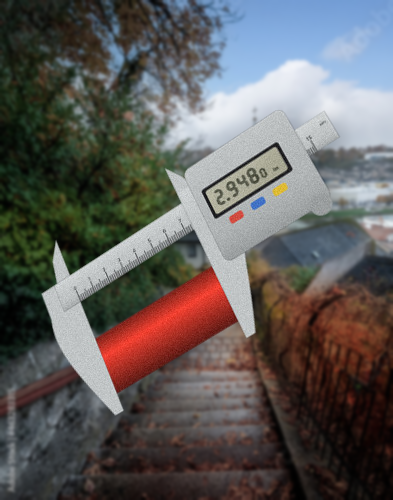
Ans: in 2.9480
